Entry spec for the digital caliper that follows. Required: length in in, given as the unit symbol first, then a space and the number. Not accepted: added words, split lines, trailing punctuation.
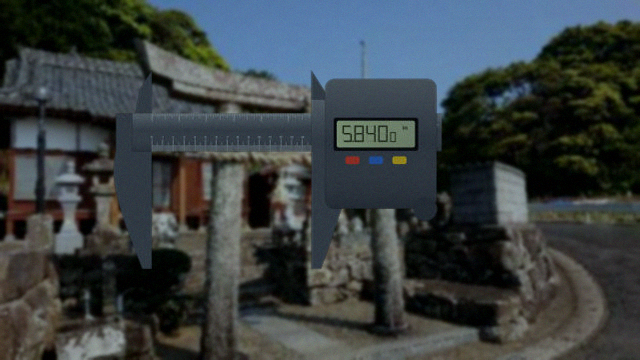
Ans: in 5.8400
